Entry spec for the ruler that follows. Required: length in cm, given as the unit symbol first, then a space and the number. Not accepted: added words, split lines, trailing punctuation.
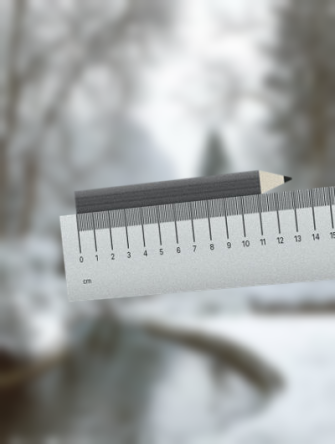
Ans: cm 13
